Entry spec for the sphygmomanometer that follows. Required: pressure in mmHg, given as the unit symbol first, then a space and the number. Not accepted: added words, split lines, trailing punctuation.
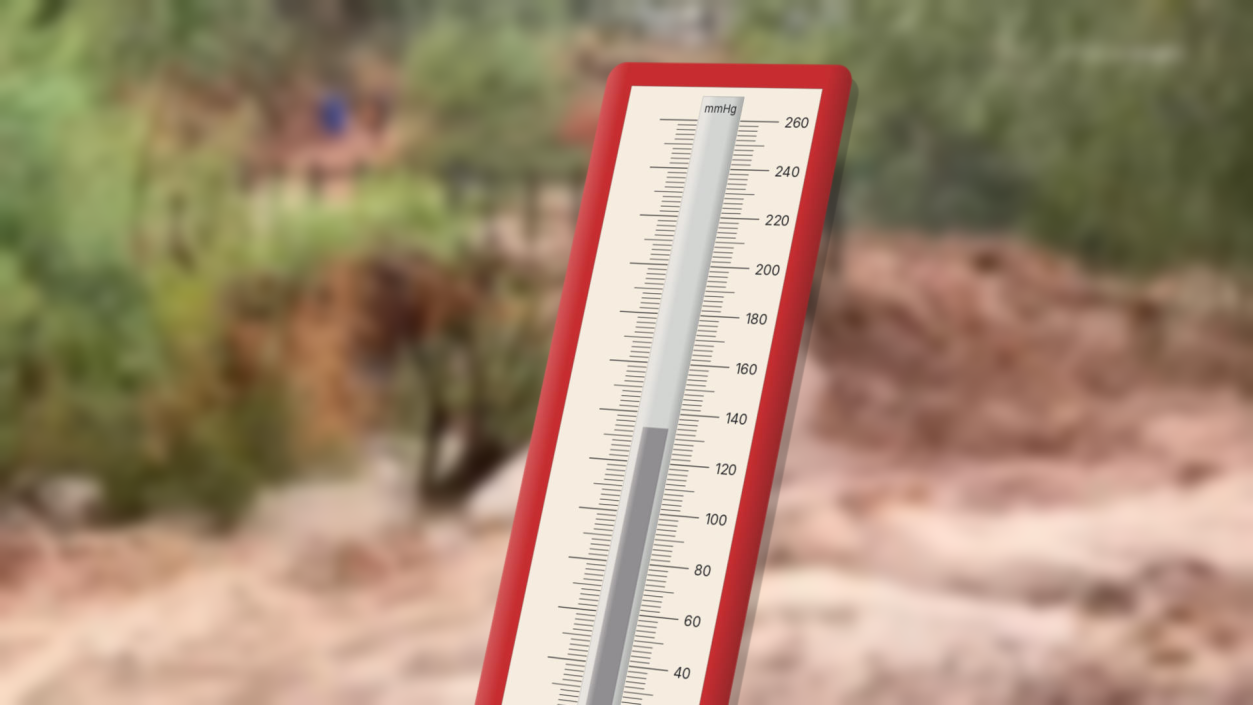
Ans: mmHg 134
